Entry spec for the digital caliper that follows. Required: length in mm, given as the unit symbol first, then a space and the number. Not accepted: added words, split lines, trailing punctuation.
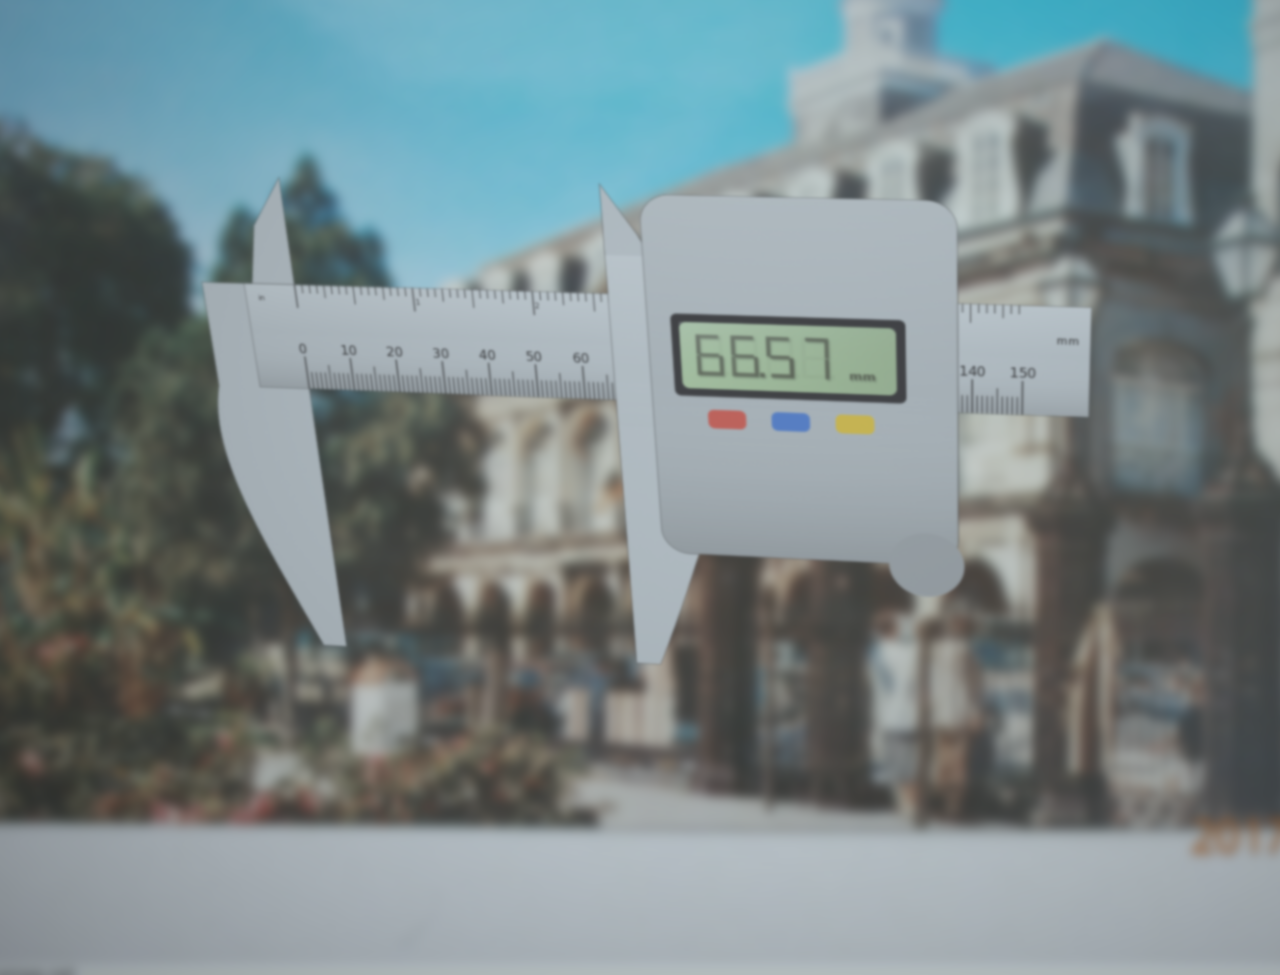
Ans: mm 66.57
